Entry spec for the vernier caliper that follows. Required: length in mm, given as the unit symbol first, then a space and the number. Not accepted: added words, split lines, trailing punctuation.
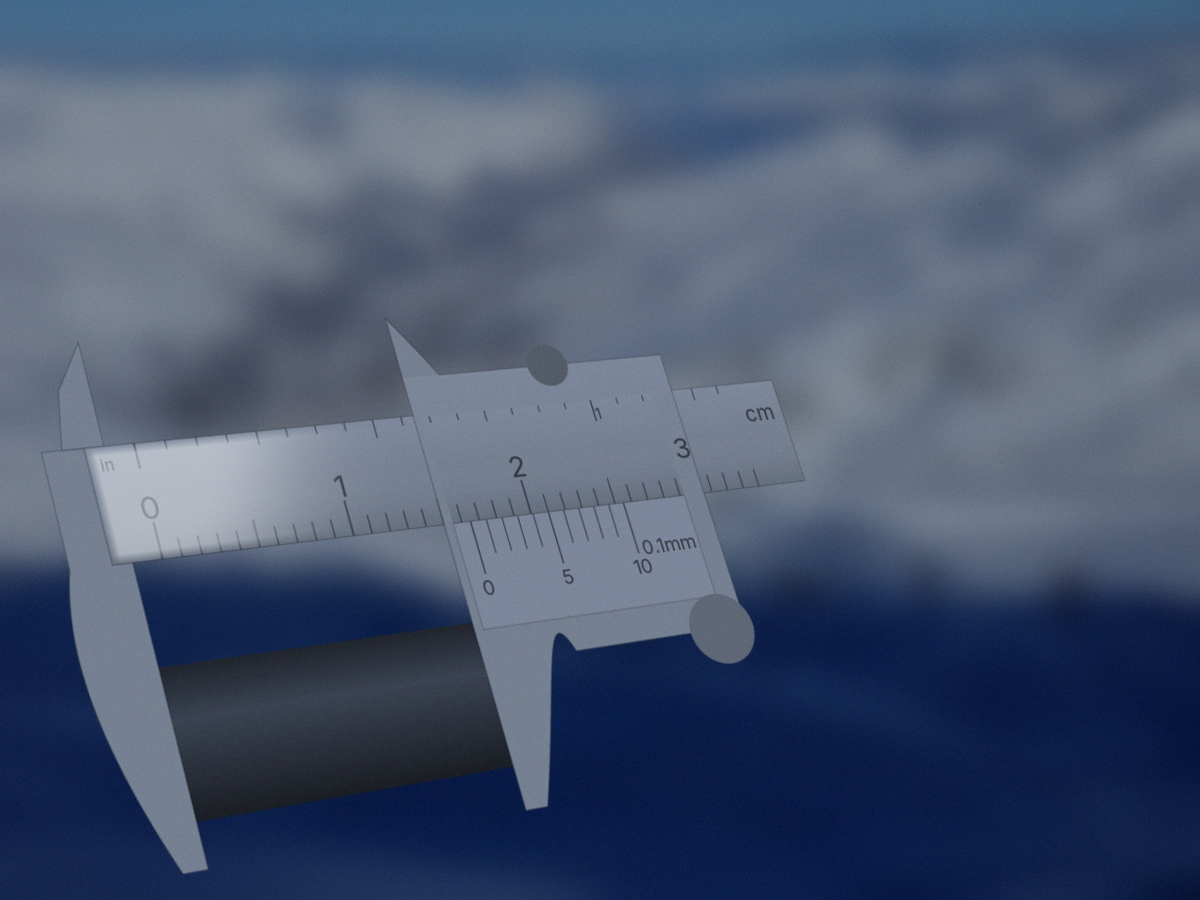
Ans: mm 16.5
